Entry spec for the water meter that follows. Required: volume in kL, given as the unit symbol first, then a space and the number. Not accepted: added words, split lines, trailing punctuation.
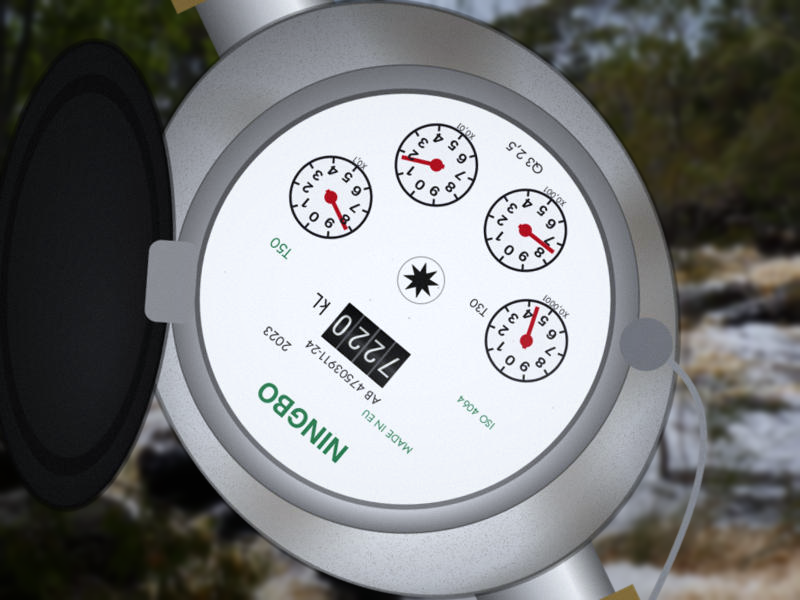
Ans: kL 7220.8174
